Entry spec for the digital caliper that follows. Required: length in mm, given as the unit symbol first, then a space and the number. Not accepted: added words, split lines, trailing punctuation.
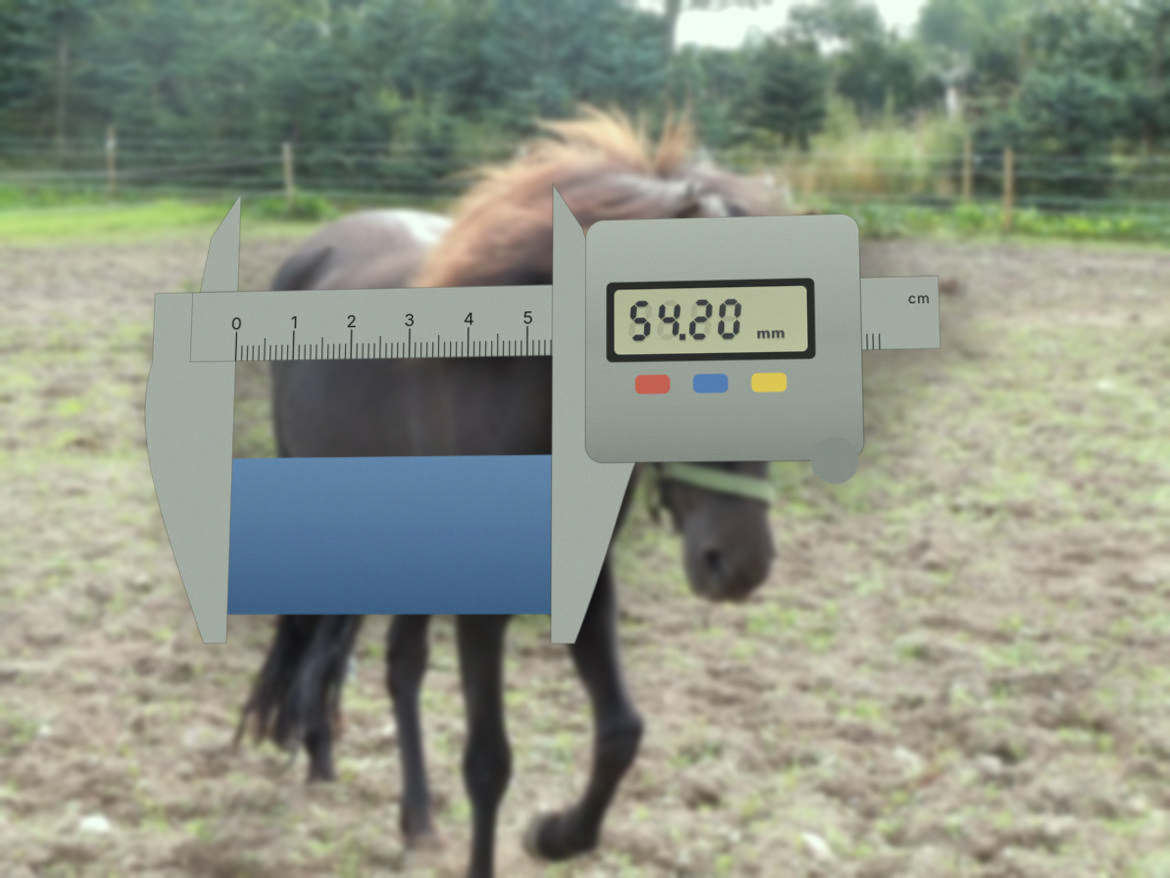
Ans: mm 54.20
